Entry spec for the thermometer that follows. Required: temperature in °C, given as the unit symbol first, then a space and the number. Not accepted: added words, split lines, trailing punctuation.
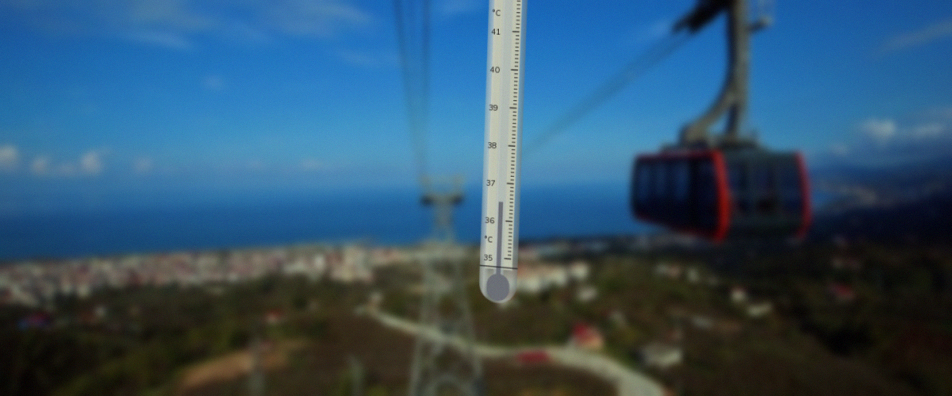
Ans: °C 36.5
